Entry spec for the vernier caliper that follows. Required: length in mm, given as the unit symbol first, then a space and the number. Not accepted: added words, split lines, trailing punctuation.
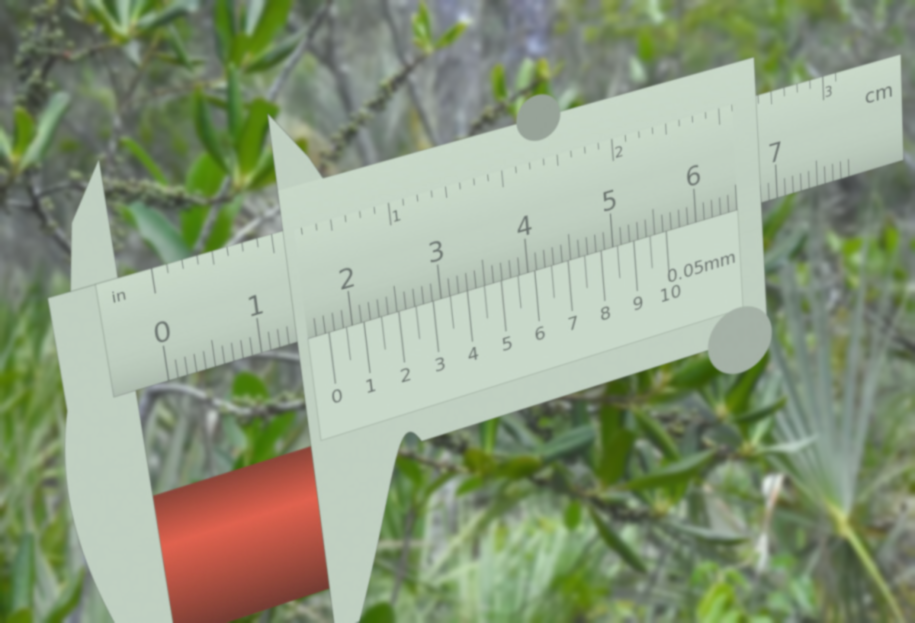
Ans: mm 17.4
